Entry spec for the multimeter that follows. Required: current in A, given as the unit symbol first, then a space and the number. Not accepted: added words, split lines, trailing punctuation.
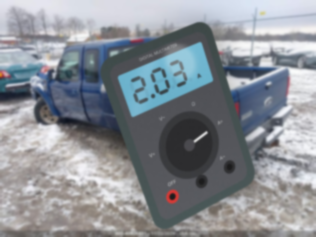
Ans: A 2.03
